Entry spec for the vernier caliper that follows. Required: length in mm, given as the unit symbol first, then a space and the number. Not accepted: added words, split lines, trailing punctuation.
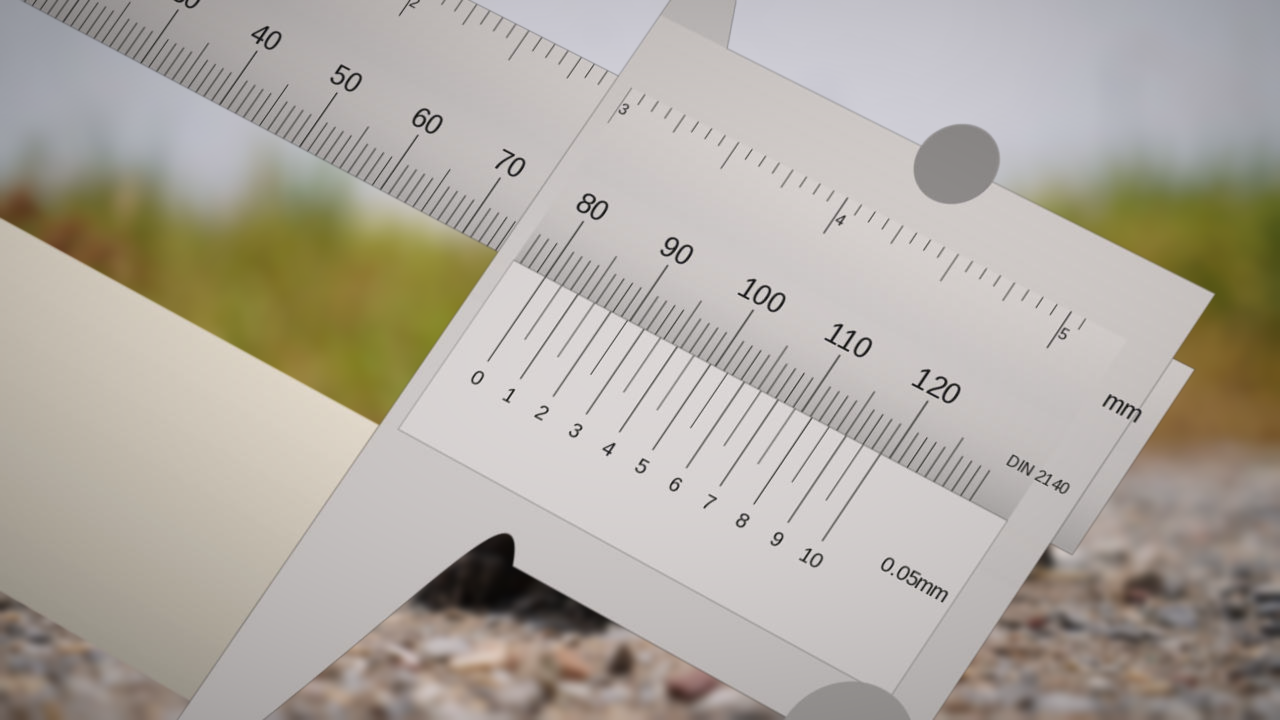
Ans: mm 80.0
